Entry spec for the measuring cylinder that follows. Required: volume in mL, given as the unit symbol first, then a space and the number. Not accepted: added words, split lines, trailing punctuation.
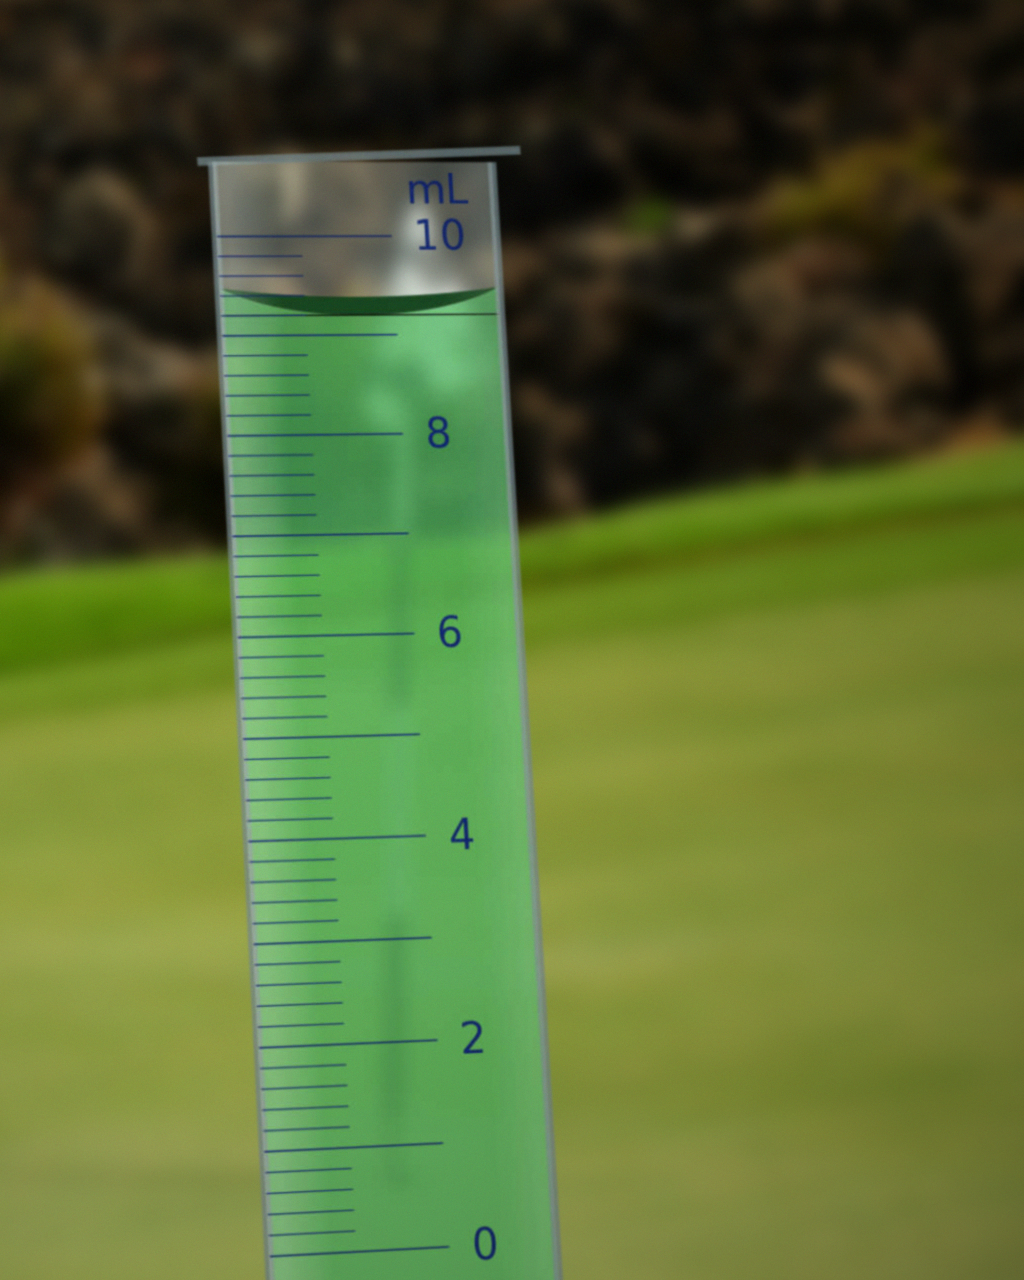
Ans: mL 9.2
